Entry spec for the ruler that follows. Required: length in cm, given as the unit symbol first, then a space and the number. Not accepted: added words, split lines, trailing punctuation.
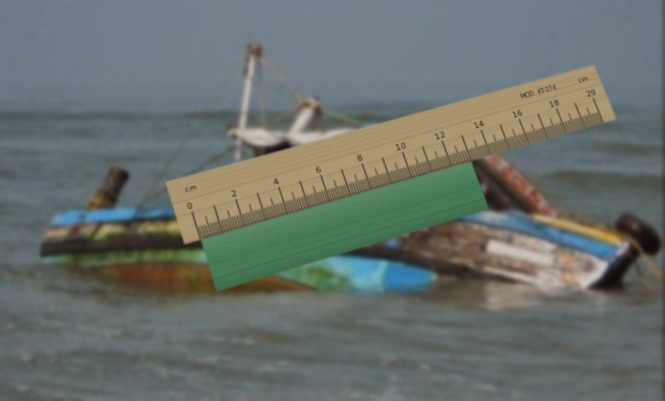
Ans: cm 13
